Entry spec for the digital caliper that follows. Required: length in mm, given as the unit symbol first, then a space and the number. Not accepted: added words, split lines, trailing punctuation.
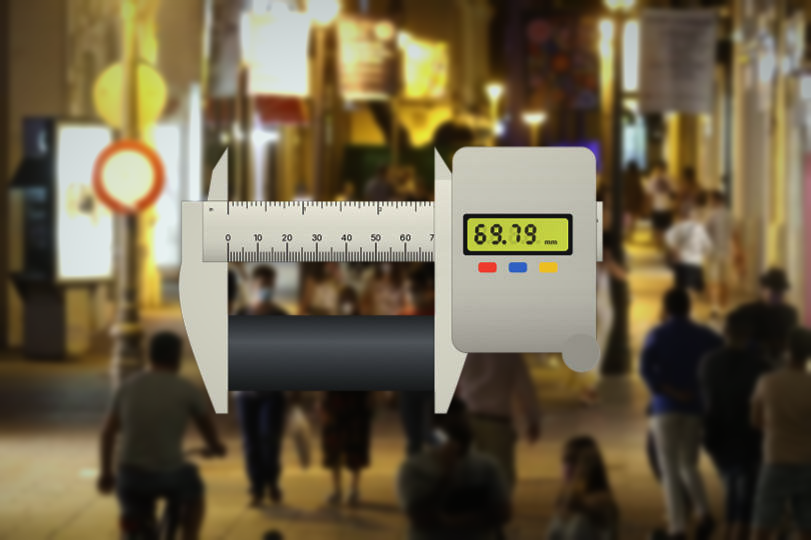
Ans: mm 69.79
